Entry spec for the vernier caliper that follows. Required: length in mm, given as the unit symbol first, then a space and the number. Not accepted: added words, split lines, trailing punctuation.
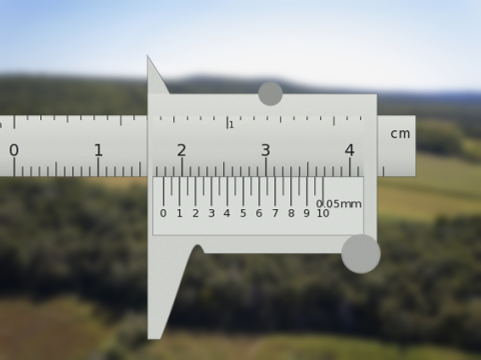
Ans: mm 17.8
